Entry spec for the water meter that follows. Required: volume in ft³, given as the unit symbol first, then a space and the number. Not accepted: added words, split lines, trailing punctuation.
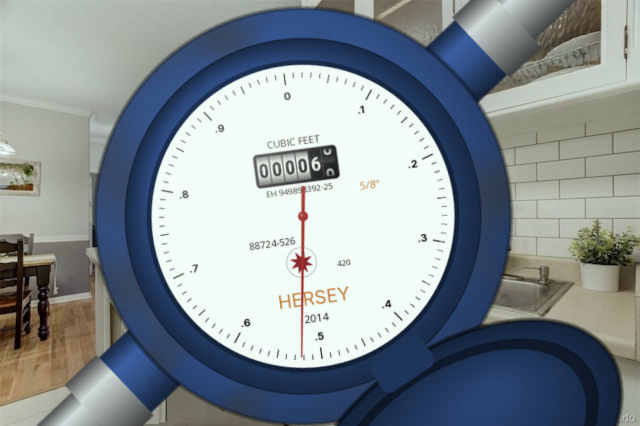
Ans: ft³ 68.52
